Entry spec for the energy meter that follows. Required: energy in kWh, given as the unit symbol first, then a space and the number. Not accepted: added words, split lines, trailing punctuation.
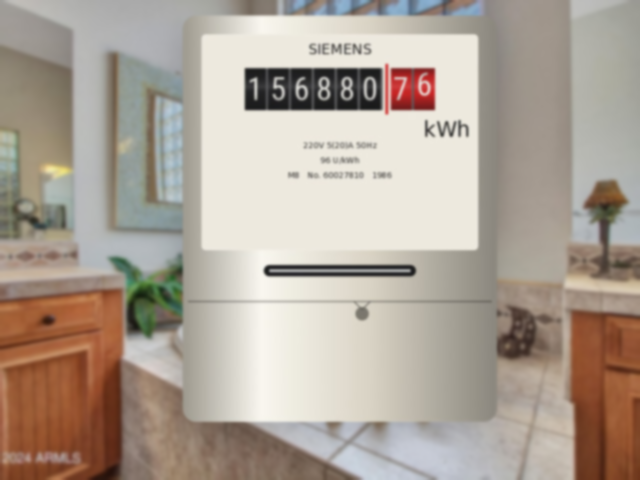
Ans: kWh 156880.76
